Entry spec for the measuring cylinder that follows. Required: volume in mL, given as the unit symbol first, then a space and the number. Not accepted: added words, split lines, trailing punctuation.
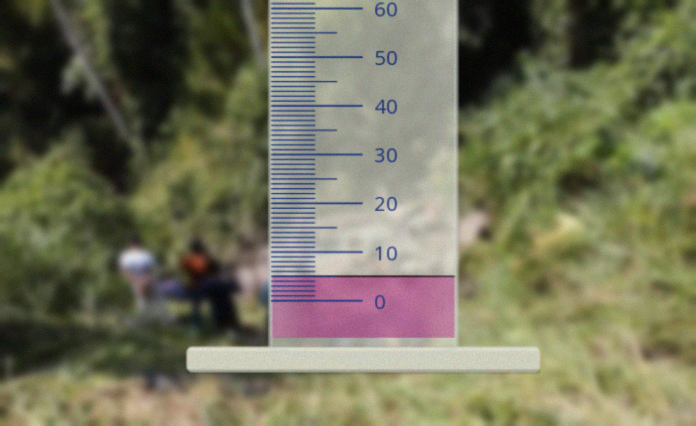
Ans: mL 5
